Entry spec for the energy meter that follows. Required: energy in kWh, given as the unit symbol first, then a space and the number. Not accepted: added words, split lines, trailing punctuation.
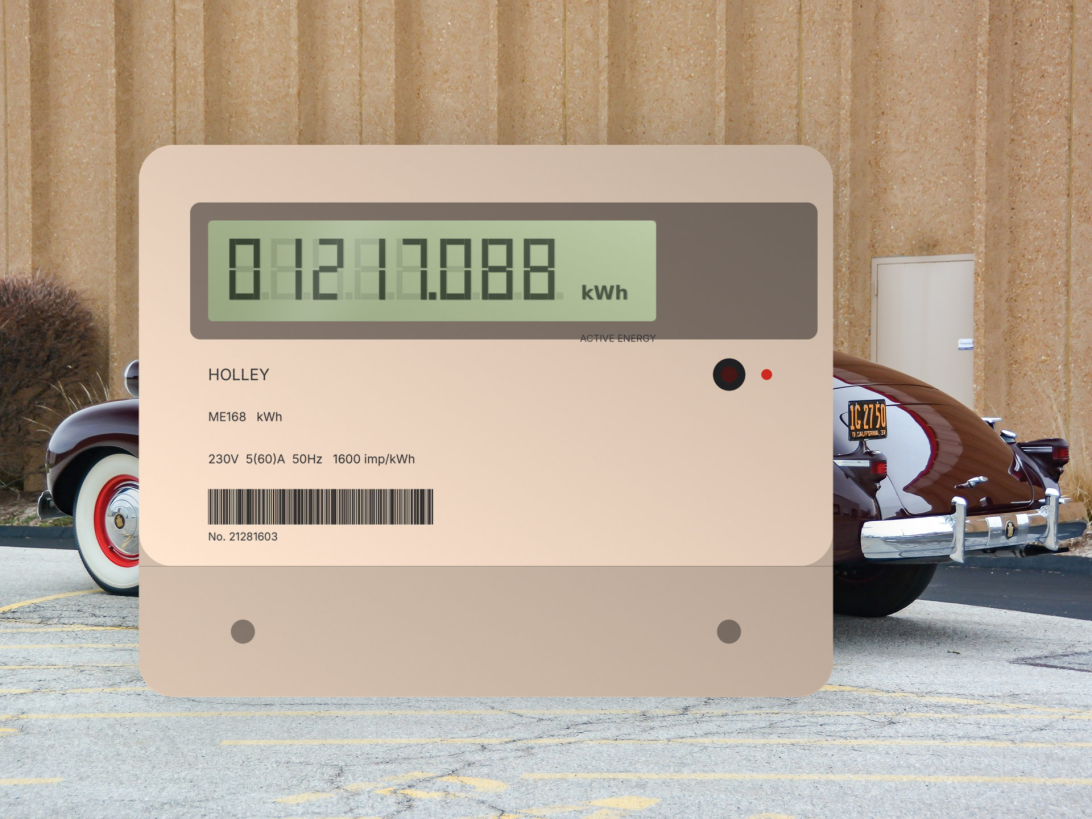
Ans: kWh 1217.088
